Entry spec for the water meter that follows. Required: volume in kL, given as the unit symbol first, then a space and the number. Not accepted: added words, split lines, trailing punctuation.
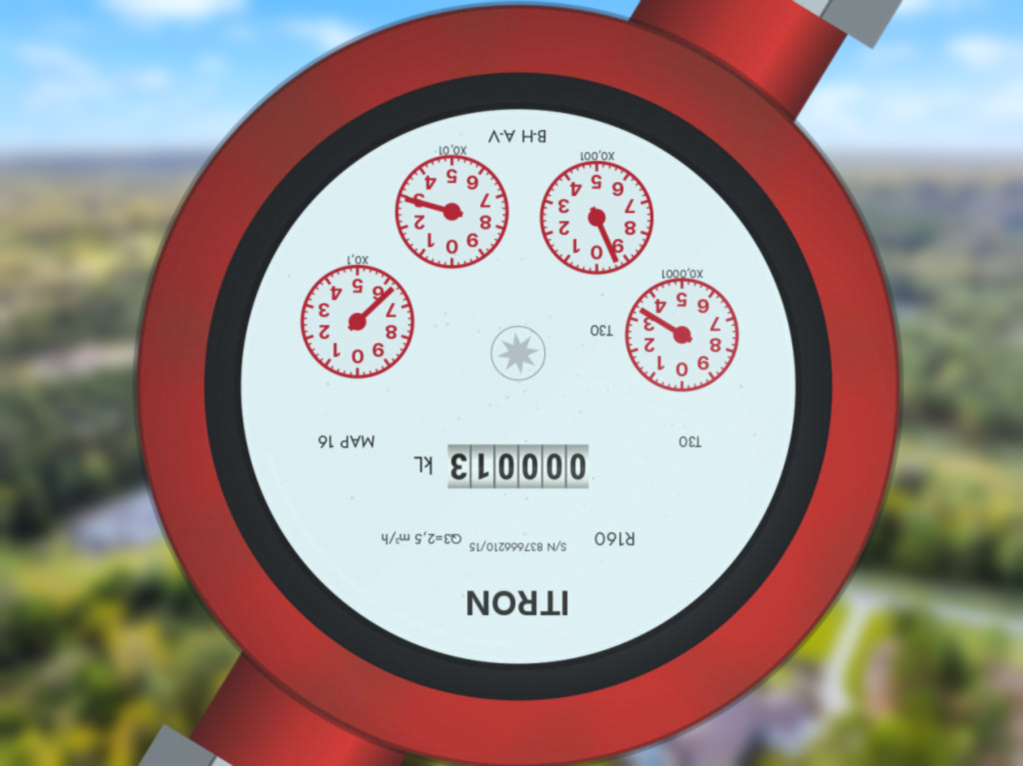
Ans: kL 13.6293
